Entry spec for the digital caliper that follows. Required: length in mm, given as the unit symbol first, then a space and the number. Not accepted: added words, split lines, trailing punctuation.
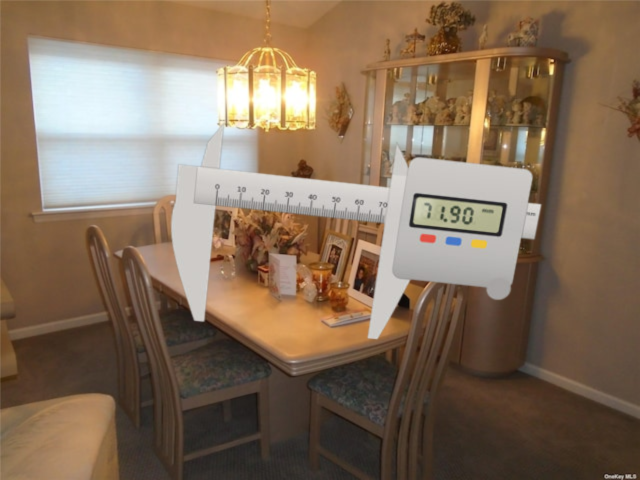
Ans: mm 71.90
